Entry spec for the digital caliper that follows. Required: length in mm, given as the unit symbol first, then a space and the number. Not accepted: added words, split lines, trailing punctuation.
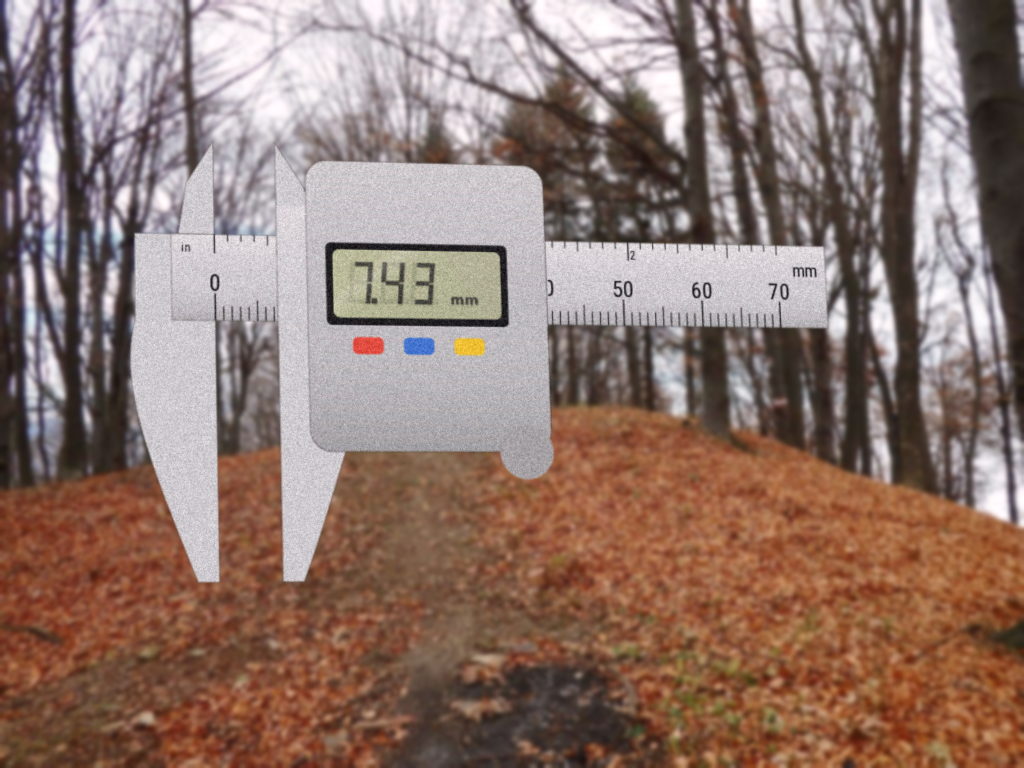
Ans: mm 7.43
